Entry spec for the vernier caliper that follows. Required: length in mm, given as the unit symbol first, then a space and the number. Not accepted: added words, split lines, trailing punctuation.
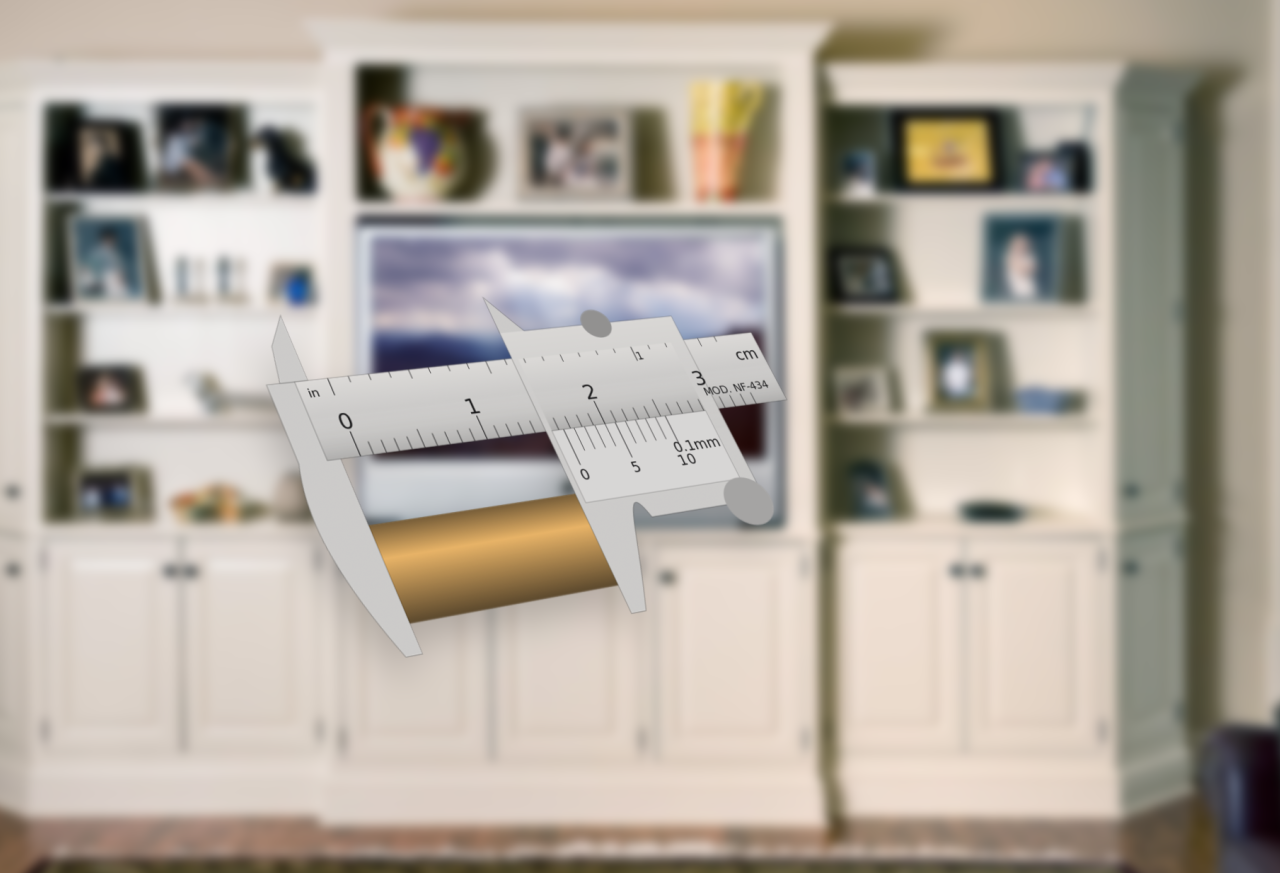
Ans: mm 16.4
